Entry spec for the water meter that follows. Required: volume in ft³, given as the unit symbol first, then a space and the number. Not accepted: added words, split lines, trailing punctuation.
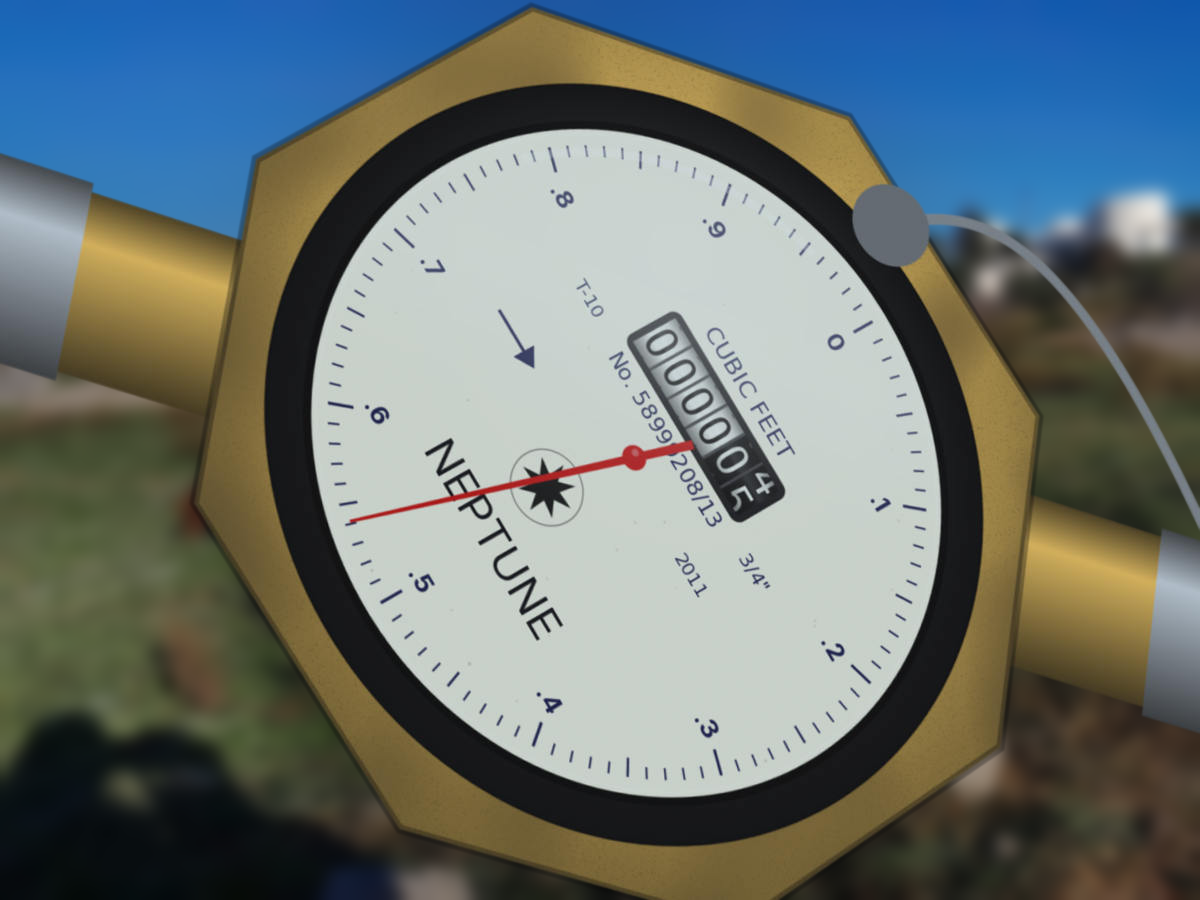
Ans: ft³ 4.54
